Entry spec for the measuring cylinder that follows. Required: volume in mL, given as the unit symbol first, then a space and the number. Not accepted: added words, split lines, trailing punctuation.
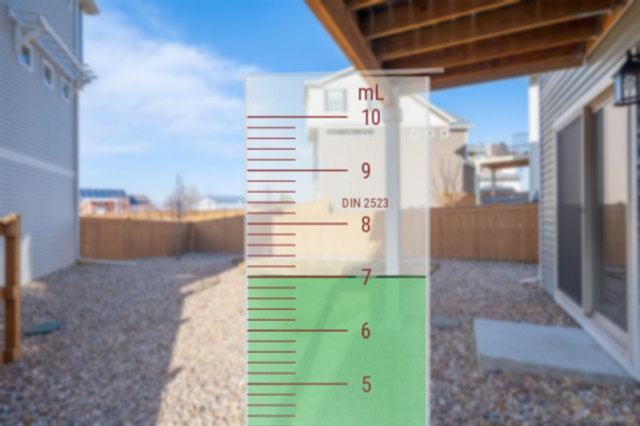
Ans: mL 7
